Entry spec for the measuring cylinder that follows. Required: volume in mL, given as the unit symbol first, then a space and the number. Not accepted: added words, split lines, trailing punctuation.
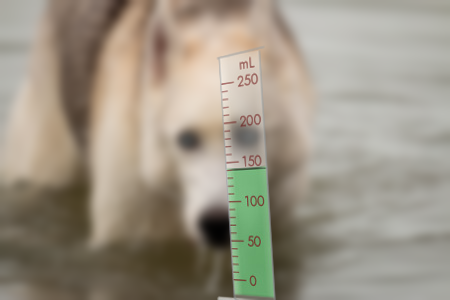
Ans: mL 140
